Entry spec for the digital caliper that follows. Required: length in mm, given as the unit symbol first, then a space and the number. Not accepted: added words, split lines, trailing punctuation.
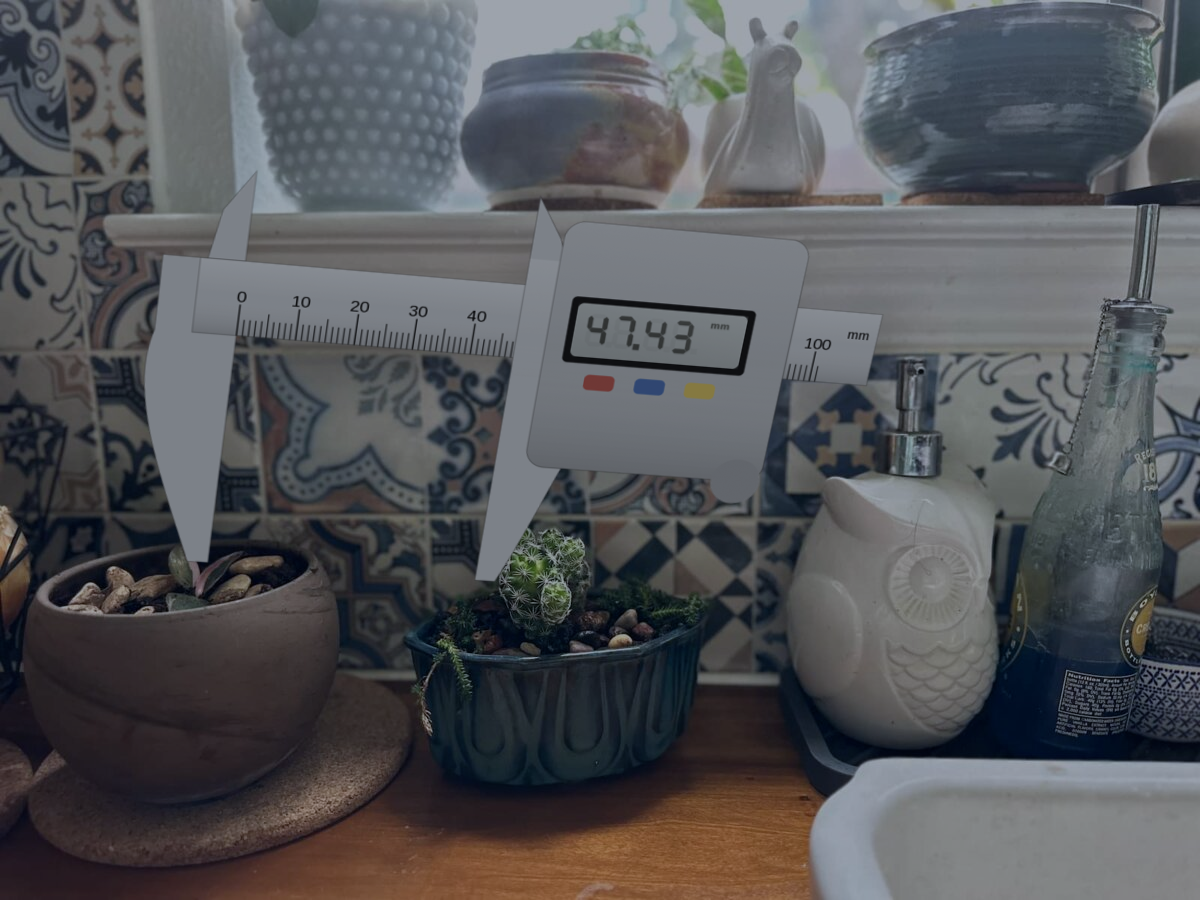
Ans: mm 47.43
